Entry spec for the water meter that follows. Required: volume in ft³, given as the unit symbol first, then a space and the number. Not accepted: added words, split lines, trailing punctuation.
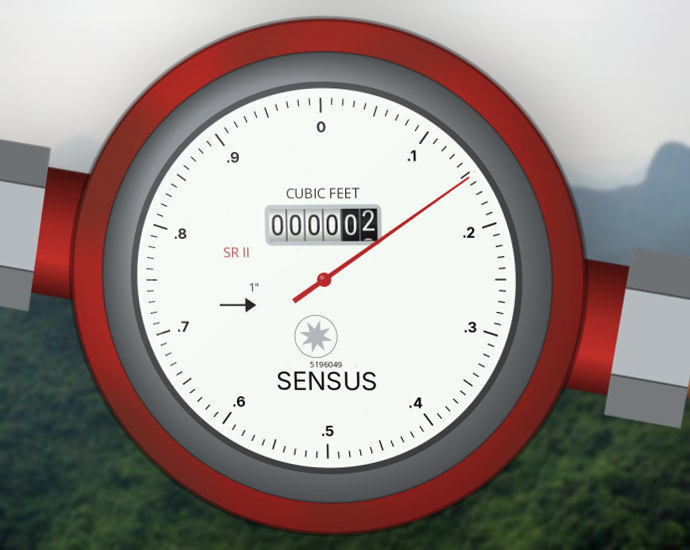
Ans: ft³ 2.15
